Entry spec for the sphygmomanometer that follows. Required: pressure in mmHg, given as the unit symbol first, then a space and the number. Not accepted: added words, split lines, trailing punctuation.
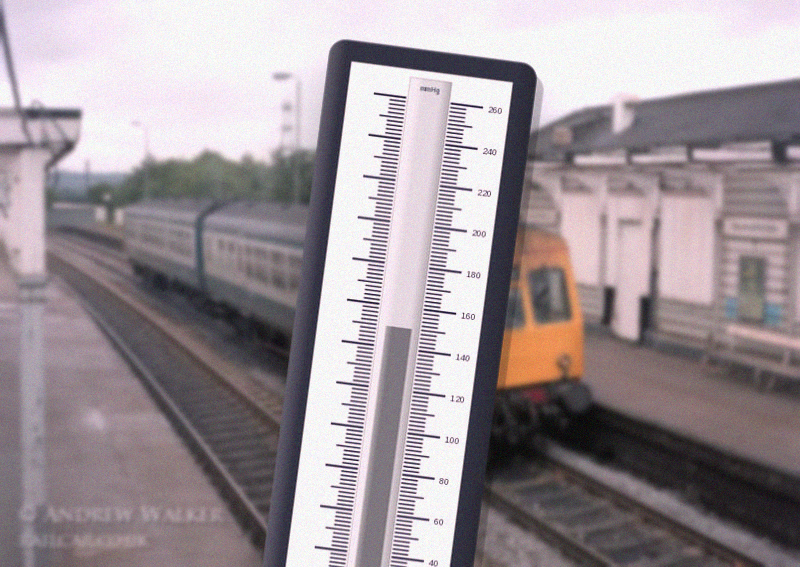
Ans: mmHg 150
